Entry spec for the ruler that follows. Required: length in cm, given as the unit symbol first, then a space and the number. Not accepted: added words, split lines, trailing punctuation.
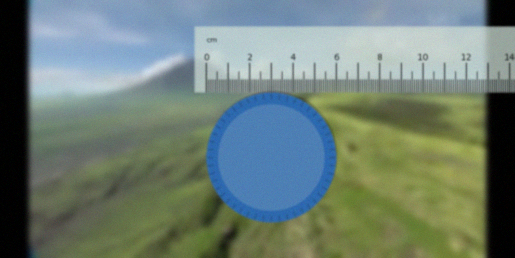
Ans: cm 6
